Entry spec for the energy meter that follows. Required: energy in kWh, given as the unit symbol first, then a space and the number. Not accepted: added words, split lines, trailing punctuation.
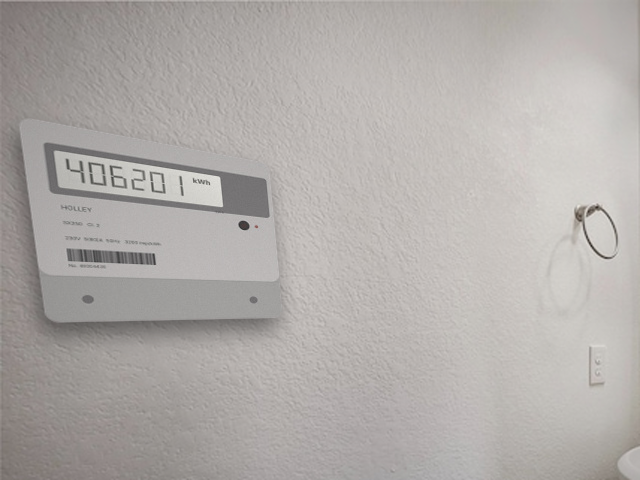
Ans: kWh 406201
